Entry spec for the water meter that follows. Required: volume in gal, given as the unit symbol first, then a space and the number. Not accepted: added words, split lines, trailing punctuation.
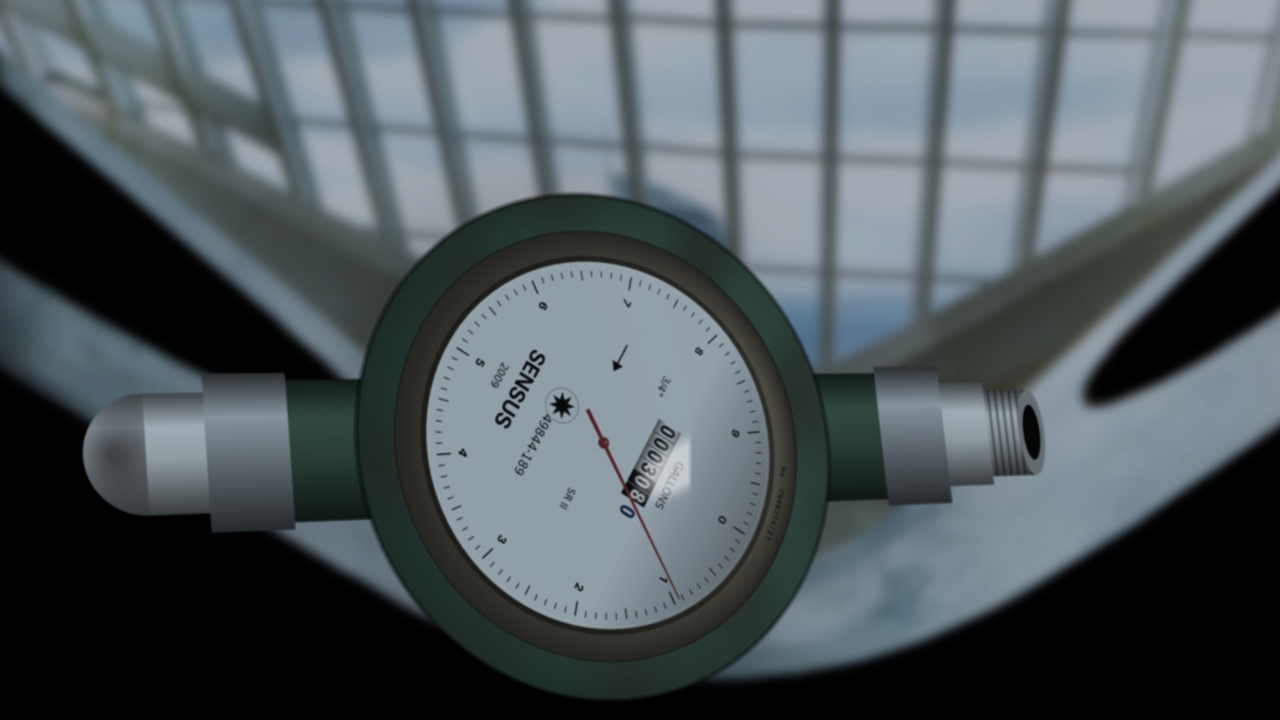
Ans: gal 3080.9
